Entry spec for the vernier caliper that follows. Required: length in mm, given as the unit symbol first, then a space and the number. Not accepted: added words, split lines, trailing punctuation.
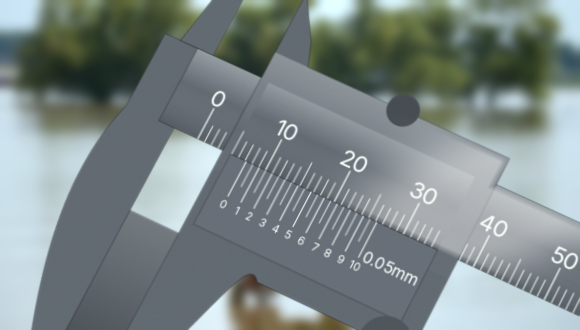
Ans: mm 7.2
